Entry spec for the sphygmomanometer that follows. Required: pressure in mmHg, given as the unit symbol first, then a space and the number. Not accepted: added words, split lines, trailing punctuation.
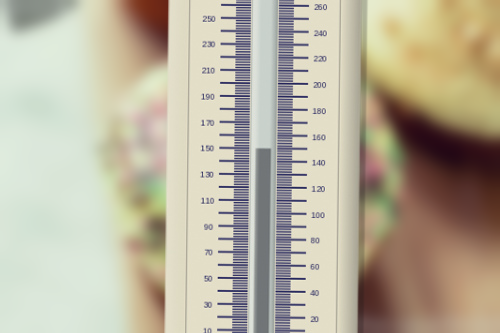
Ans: mmHg 150
